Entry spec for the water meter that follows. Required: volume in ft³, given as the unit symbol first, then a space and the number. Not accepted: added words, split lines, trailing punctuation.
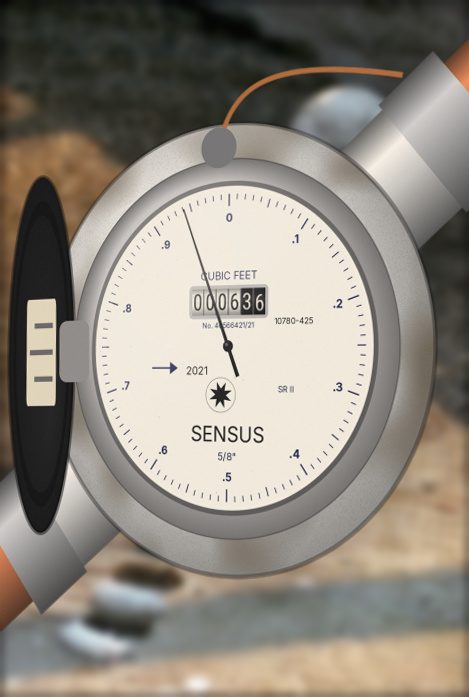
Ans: ft³ 635.94
